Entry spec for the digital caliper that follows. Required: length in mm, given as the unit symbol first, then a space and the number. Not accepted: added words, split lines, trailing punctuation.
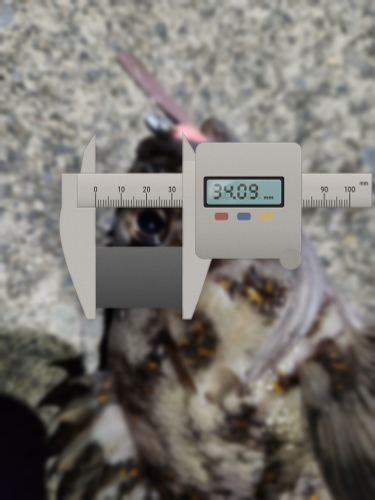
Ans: mm 34.09
